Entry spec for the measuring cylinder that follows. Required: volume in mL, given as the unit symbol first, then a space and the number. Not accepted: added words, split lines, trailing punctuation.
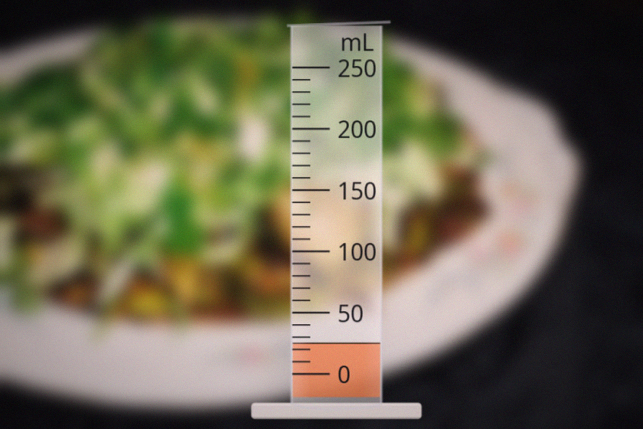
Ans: mL 25
